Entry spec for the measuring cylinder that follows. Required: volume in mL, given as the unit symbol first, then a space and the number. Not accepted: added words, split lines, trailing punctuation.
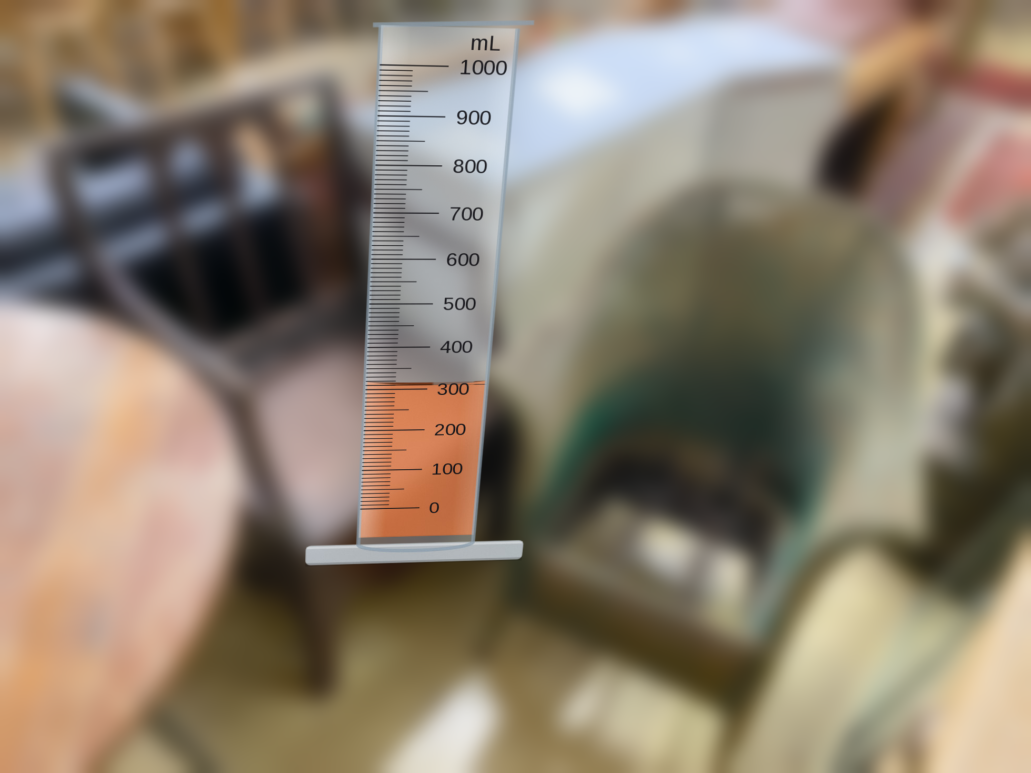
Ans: mL 310
